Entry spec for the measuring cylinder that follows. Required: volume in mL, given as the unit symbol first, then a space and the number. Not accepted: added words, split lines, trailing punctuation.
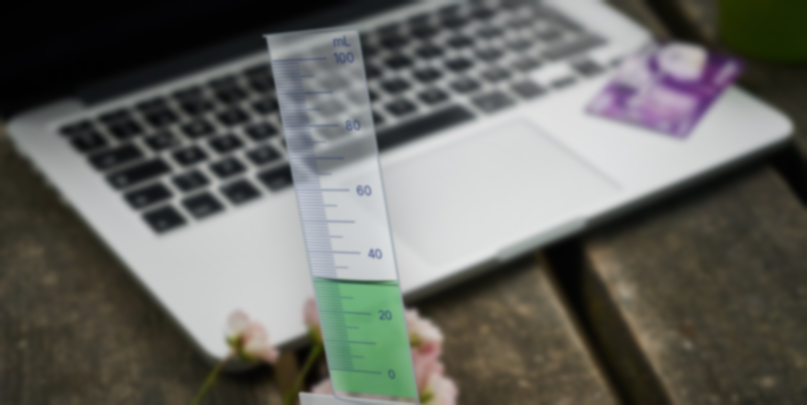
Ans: mL 30
